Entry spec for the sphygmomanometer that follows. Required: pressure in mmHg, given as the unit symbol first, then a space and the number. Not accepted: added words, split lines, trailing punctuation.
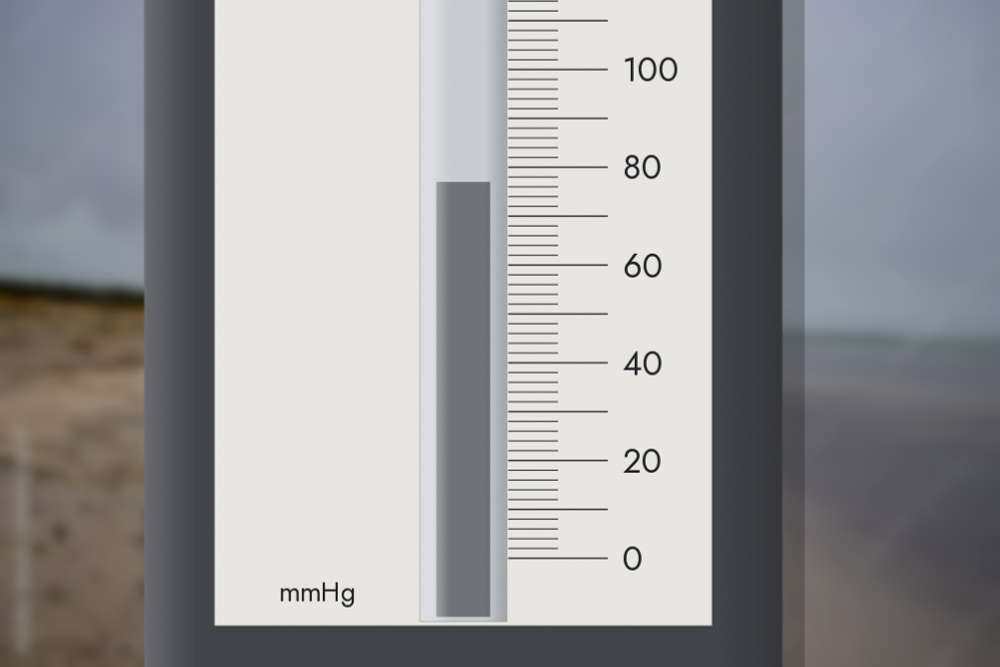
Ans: mmHg 77
